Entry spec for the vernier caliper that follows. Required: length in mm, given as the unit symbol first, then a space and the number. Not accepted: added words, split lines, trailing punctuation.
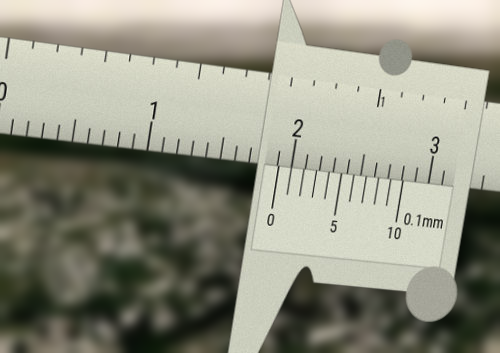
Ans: mm 19.1
